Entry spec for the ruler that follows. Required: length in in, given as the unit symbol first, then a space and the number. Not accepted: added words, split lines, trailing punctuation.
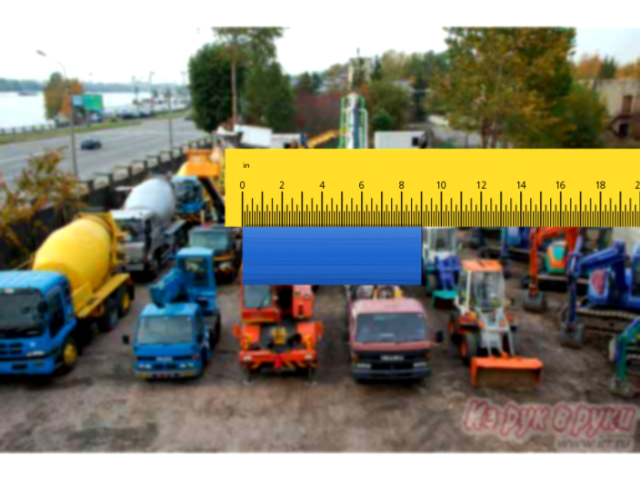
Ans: in 9
